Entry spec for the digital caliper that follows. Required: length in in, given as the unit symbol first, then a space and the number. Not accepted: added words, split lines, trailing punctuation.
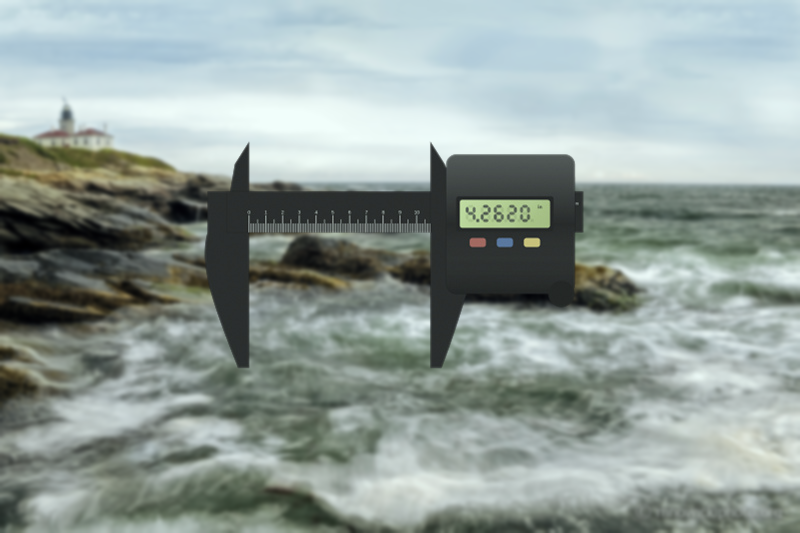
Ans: in 4.2620
